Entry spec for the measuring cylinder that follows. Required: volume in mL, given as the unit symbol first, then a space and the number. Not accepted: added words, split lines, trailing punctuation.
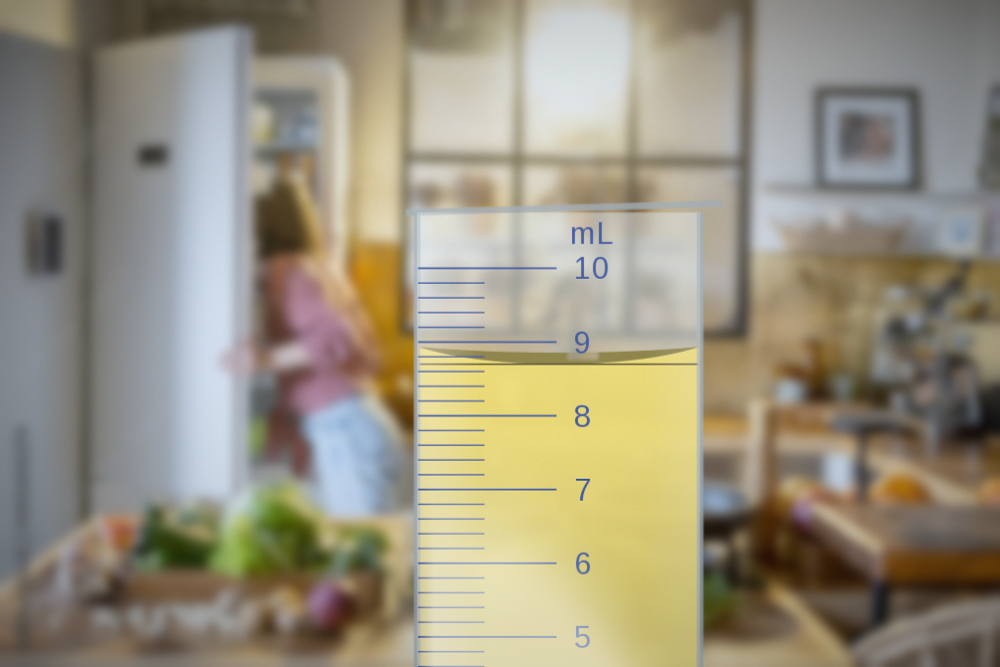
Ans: mL 8.7
